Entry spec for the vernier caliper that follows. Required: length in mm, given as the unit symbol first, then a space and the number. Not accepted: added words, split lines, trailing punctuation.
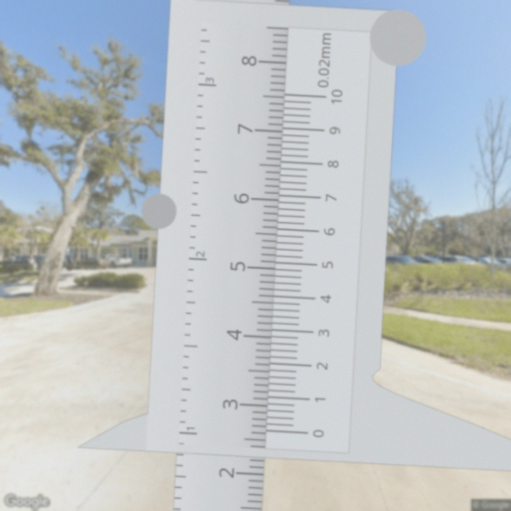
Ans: mm 26.4
